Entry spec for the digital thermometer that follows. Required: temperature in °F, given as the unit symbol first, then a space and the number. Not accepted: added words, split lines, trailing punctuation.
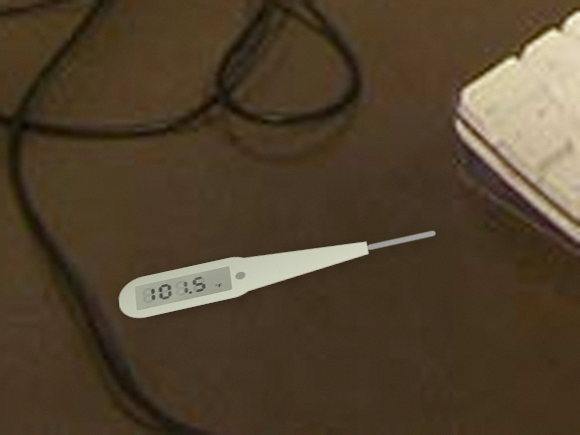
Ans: °F 101.5
